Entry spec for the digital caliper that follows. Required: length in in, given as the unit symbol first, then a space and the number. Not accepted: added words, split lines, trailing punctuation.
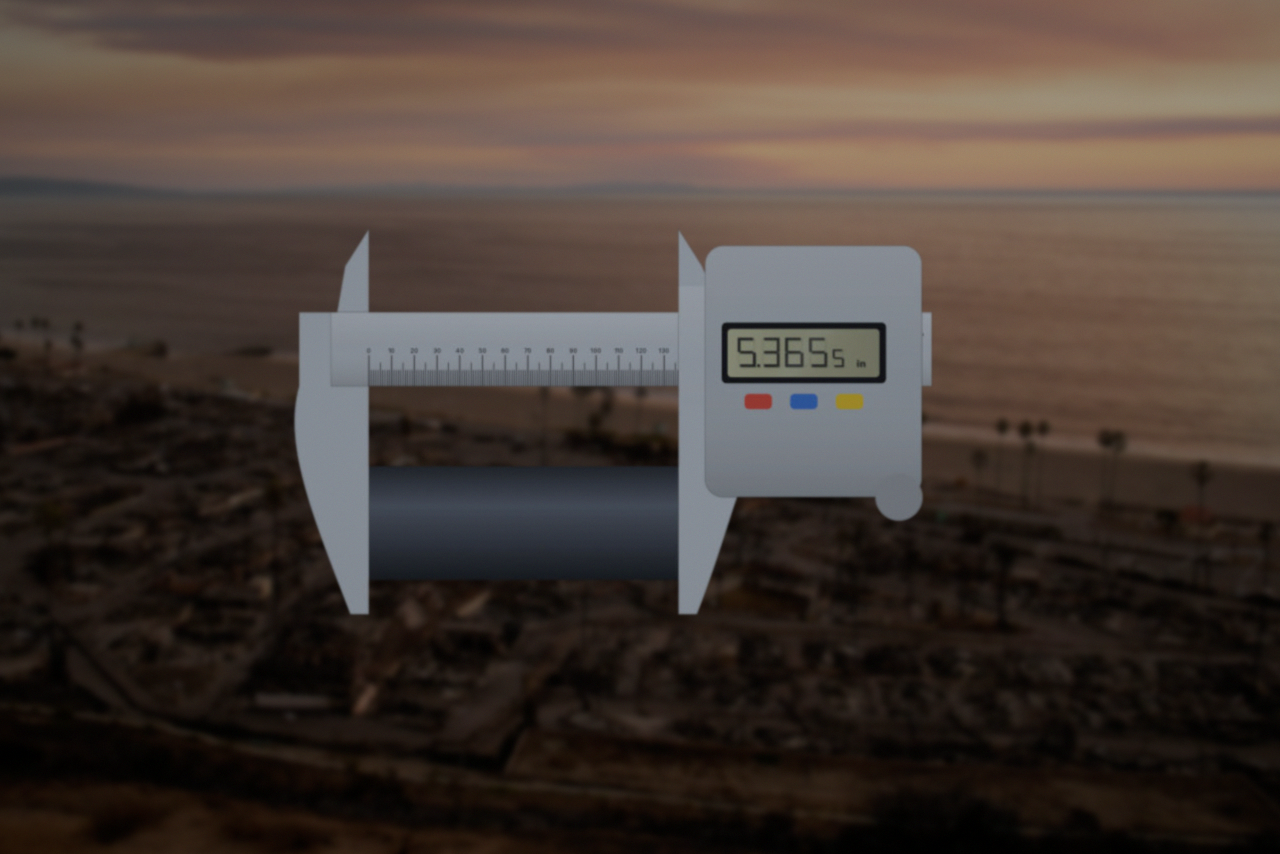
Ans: in 5.3655
